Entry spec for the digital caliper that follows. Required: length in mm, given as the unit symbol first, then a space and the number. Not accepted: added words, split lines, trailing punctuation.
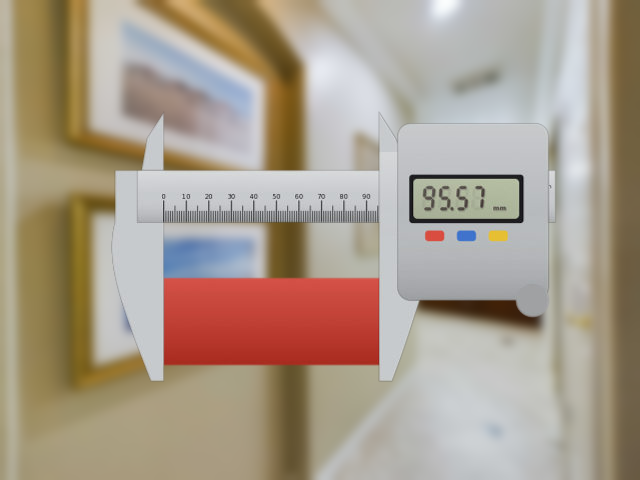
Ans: mm 95.57
